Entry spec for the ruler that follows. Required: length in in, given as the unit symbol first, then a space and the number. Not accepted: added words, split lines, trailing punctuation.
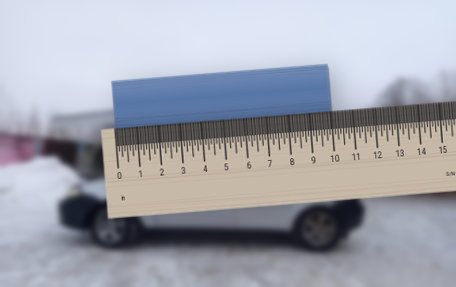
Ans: in 10
